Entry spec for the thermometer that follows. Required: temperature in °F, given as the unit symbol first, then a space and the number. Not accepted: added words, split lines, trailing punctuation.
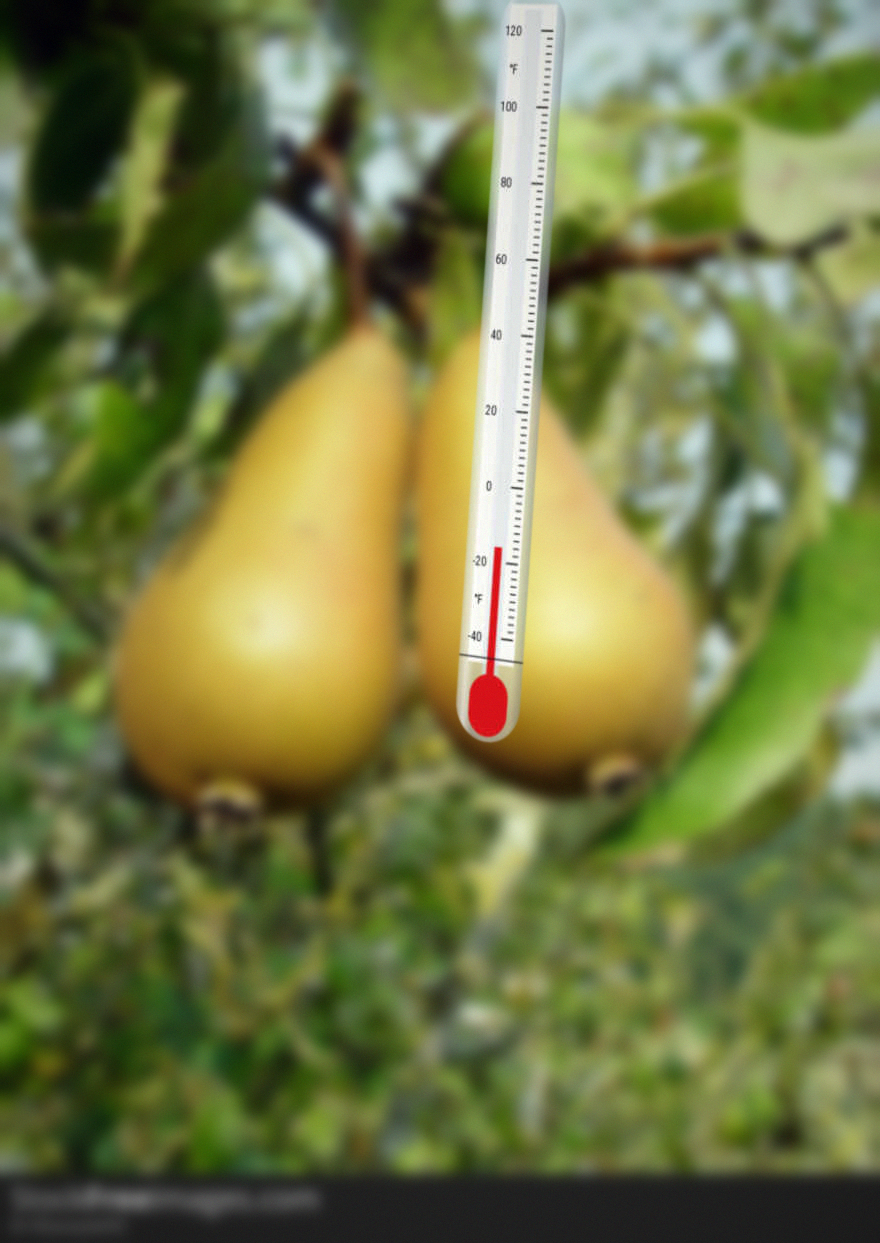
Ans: °F -16
